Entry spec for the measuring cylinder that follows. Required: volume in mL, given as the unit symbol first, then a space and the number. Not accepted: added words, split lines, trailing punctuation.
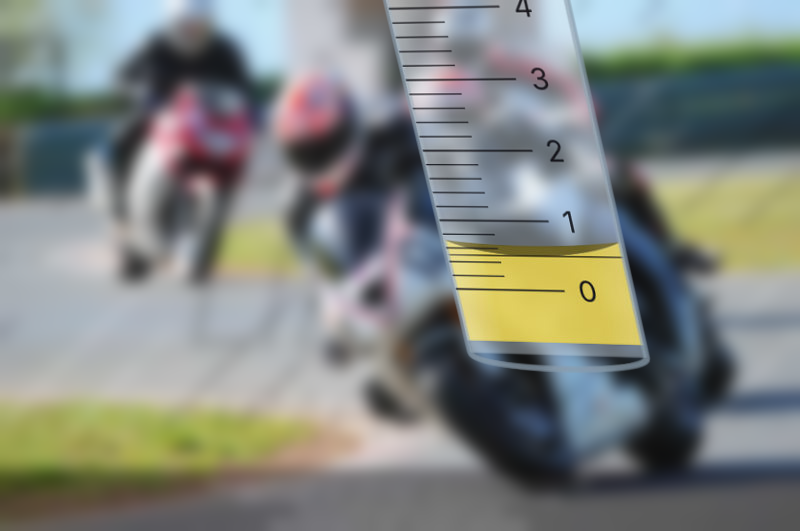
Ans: mL 0.5
